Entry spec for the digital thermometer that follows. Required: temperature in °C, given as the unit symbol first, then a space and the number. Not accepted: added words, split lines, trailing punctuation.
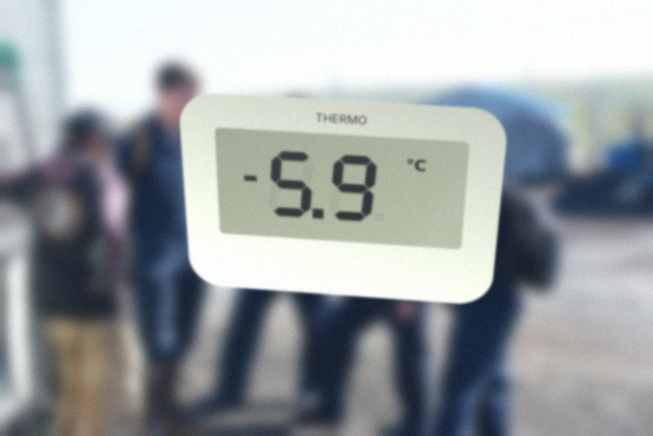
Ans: °C -5.9
